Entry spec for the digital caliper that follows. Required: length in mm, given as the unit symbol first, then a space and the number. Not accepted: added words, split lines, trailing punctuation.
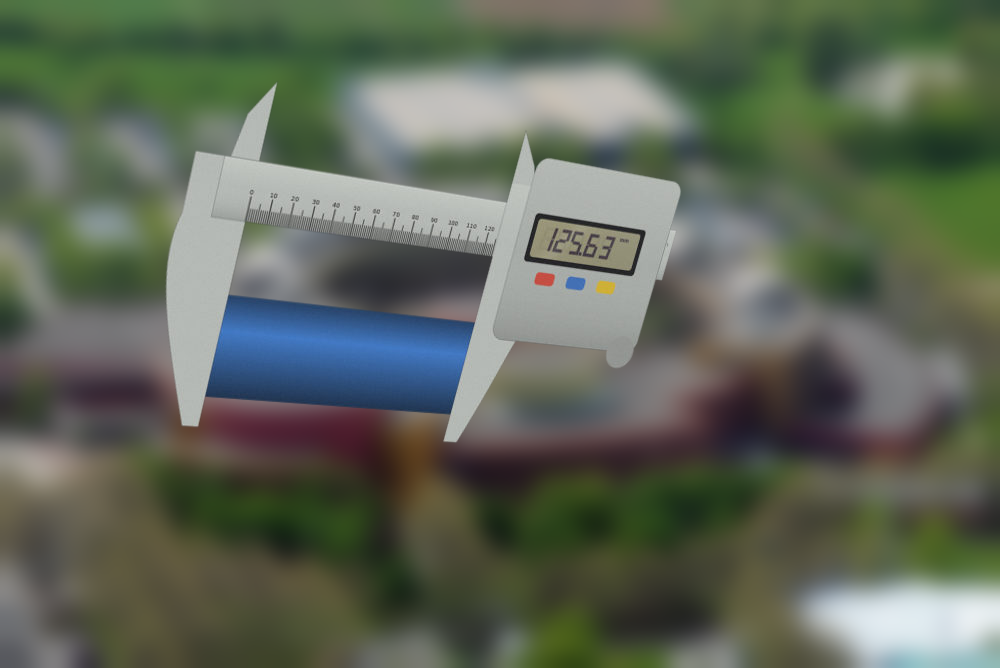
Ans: mm 125.63
